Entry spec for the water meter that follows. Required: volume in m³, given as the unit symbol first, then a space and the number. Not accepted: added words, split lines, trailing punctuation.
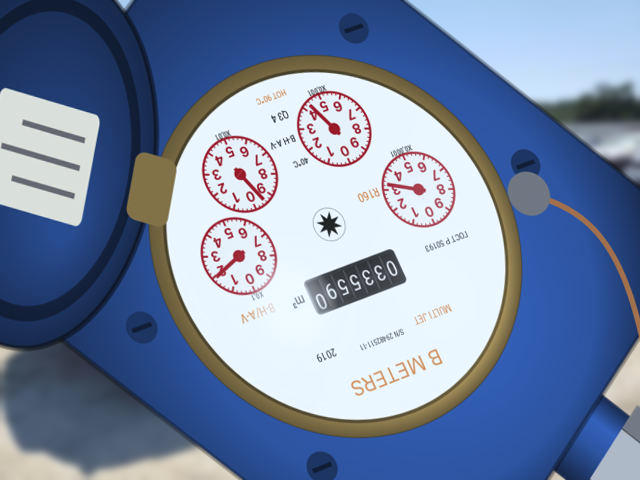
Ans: m³ 335590.1943
